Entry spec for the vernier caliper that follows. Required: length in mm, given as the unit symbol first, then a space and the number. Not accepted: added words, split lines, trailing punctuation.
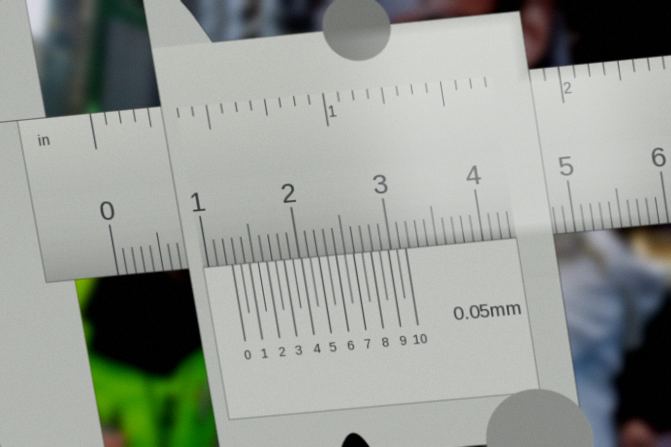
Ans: mm 12.6
